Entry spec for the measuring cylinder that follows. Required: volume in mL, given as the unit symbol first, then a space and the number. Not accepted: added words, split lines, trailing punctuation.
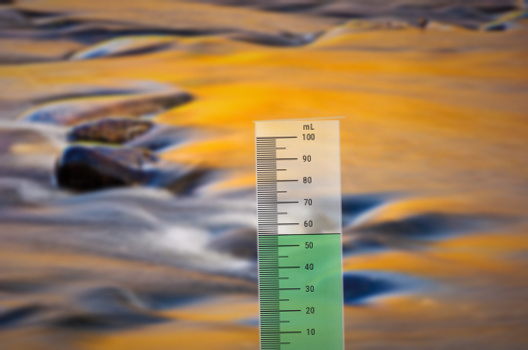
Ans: mL 55
